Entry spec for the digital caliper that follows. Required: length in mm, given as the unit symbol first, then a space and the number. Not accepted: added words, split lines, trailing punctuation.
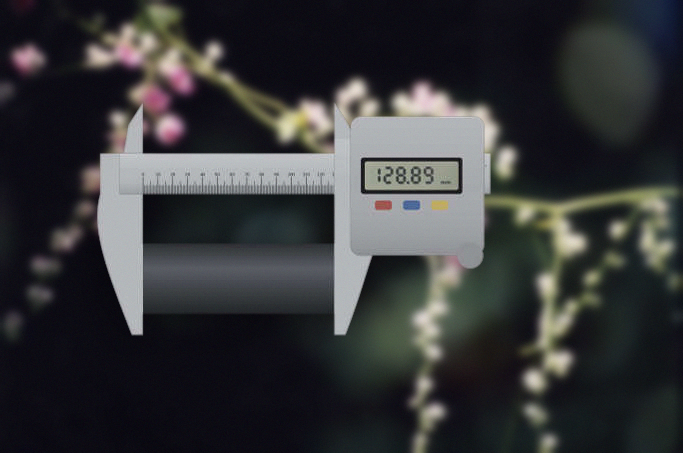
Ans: mm 128.89
